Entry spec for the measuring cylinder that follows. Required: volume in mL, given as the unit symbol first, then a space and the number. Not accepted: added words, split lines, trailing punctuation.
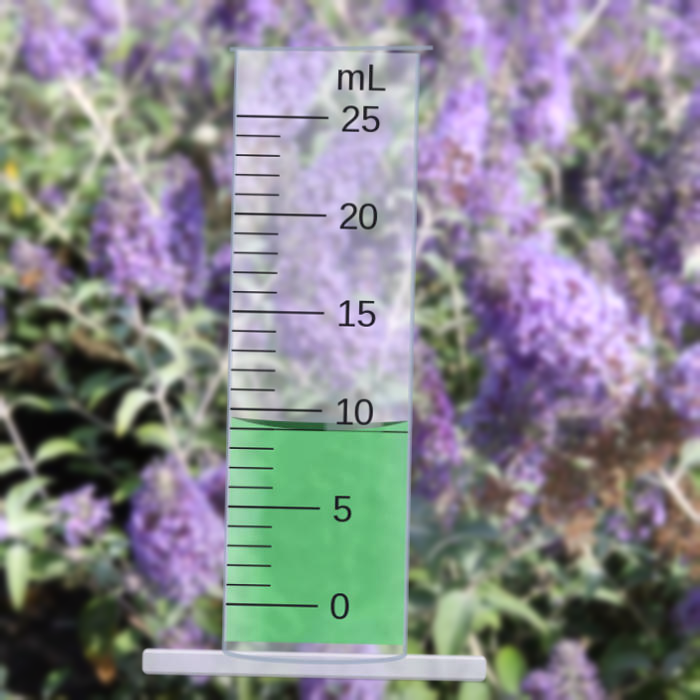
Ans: mL 9
